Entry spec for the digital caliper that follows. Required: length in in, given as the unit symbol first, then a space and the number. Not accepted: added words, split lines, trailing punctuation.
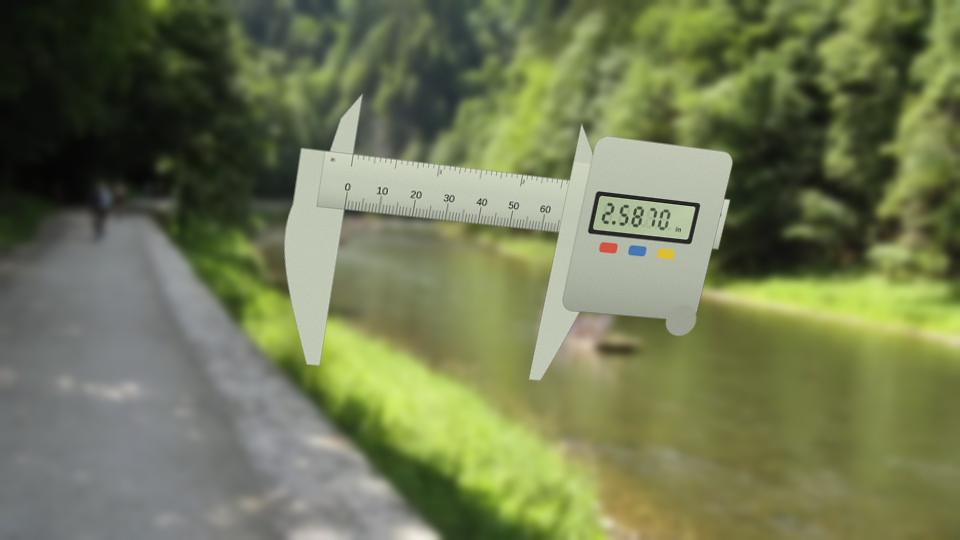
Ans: in 2.5870
